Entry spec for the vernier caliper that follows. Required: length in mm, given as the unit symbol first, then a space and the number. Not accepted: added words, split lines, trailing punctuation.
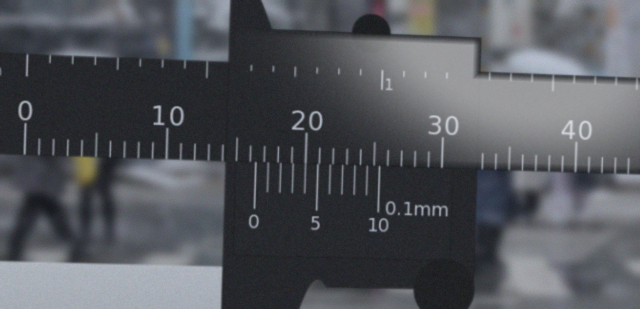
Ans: mm 16.4
